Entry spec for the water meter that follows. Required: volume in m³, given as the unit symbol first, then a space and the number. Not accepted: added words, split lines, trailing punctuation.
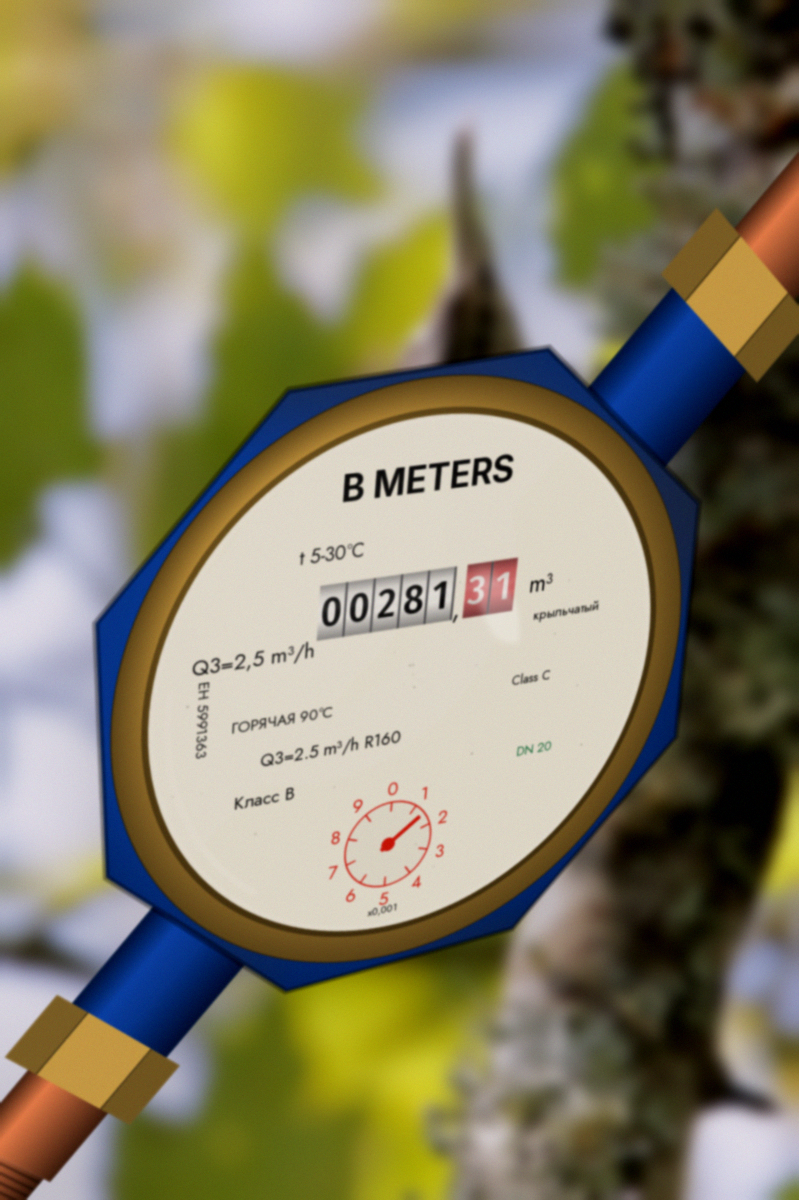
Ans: m³ 281.311
